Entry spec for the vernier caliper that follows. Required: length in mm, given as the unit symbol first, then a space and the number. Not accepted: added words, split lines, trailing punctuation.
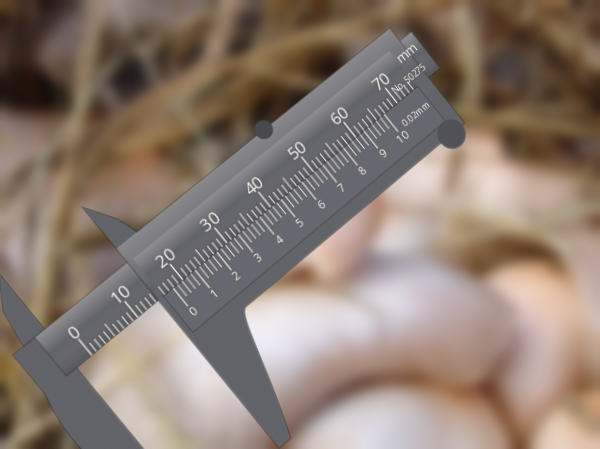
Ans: mm 17.8
